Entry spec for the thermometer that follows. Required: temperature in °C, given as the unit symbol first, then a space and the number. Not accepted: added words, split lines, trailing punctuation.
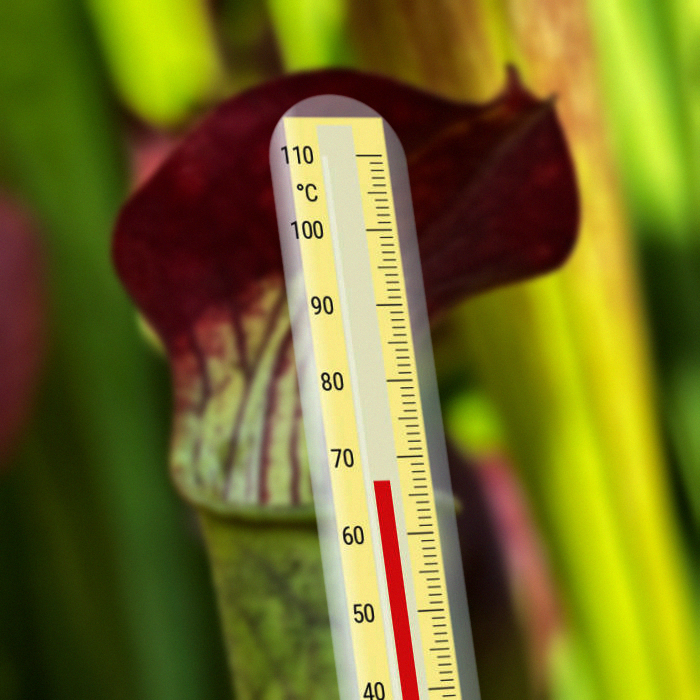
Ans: °C 67
